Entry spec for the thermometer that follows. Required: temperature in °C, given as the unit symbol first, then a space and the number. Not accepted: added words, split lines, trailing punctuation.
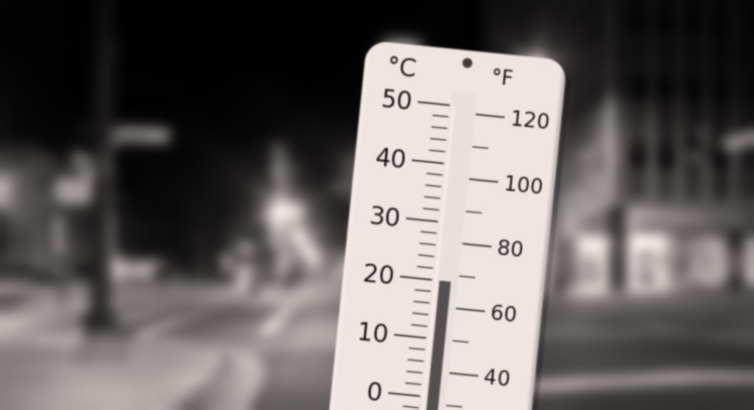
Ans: °C 20
